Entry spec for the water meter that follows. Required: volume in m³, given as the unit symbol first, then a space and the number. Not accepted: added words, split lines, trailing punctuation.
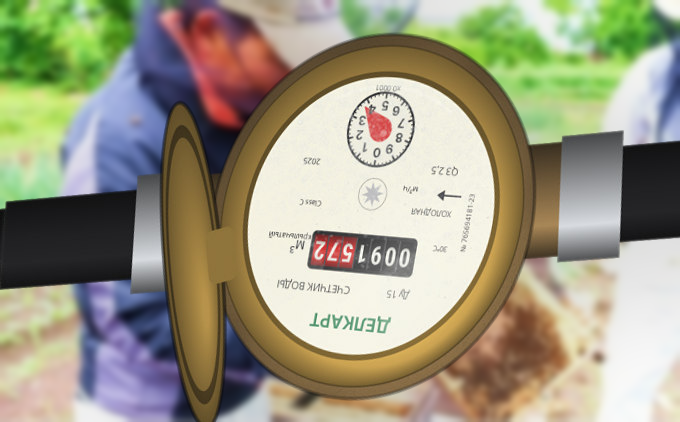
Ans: m³ 91.5723
